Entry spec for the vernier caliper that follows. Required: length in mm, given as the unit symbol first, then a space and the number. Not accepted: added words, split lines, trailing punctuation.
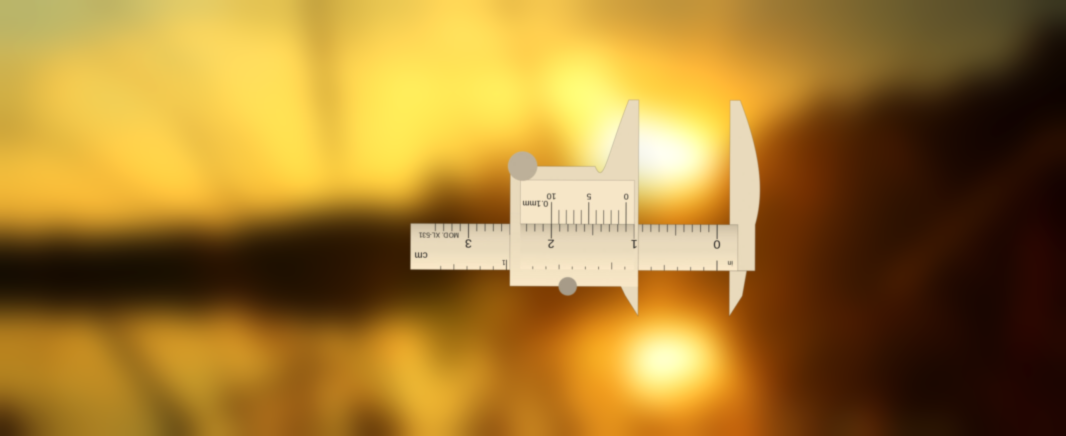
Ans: mm 11.0
